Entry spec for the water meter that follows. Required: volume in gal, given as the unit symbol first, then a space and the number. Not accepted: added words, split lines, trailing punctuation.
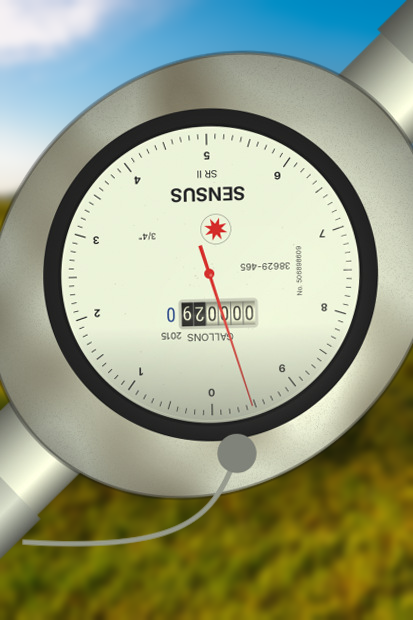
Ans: gal 289.5
